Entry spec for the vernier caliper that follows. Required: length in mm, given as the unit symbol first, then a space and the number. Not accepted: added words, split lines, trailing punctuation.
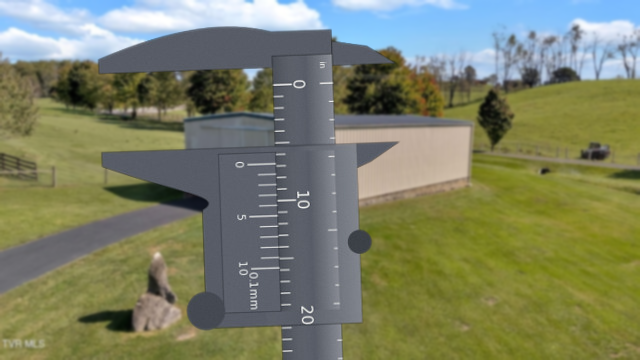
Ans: mm 6.8
